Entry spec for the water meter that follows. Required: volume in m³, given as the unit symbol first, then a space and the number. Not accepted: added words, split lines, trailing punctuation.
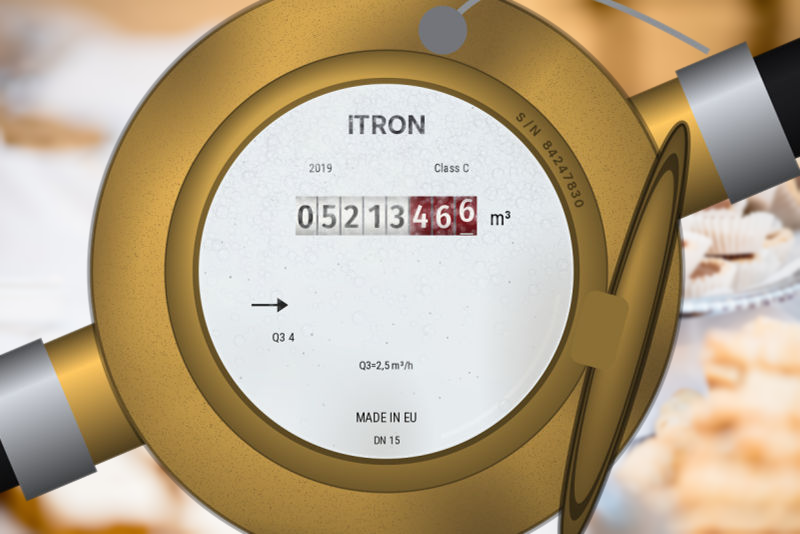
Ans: m³ 5213.466
